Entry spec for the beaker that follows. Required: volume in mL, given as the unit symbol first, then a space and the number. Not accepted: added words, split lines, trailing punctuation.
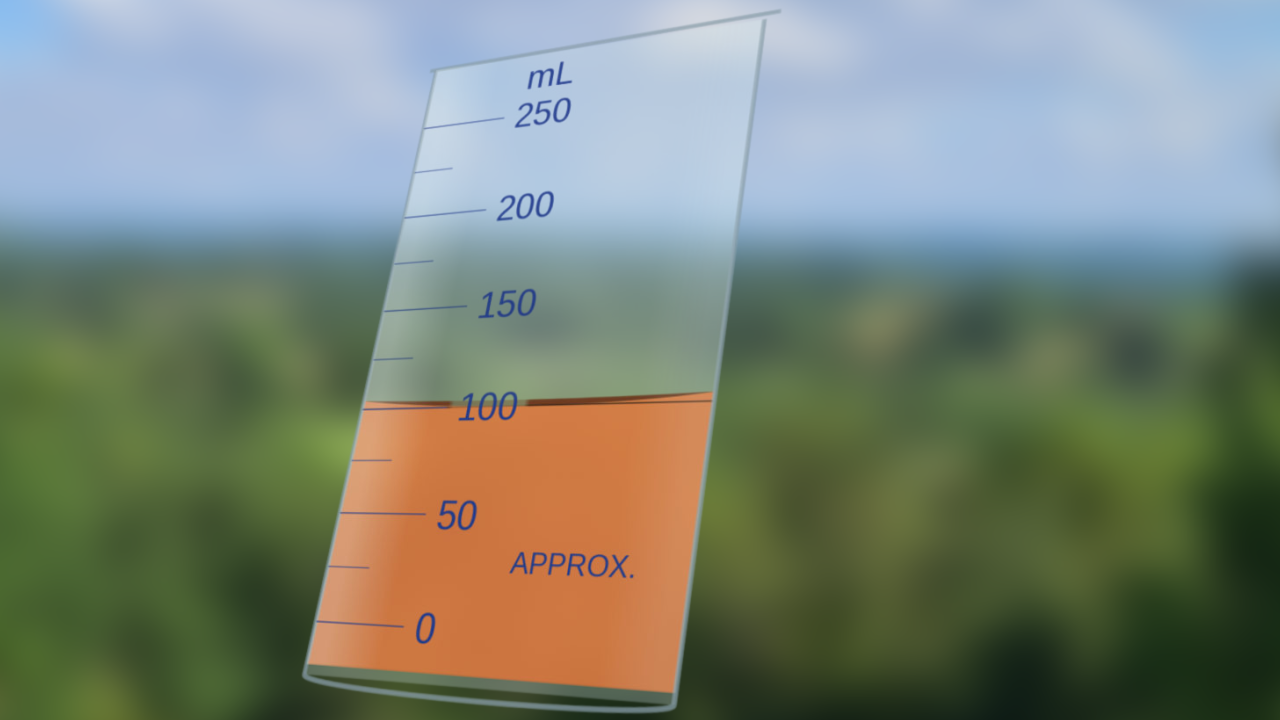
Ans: mL 100
